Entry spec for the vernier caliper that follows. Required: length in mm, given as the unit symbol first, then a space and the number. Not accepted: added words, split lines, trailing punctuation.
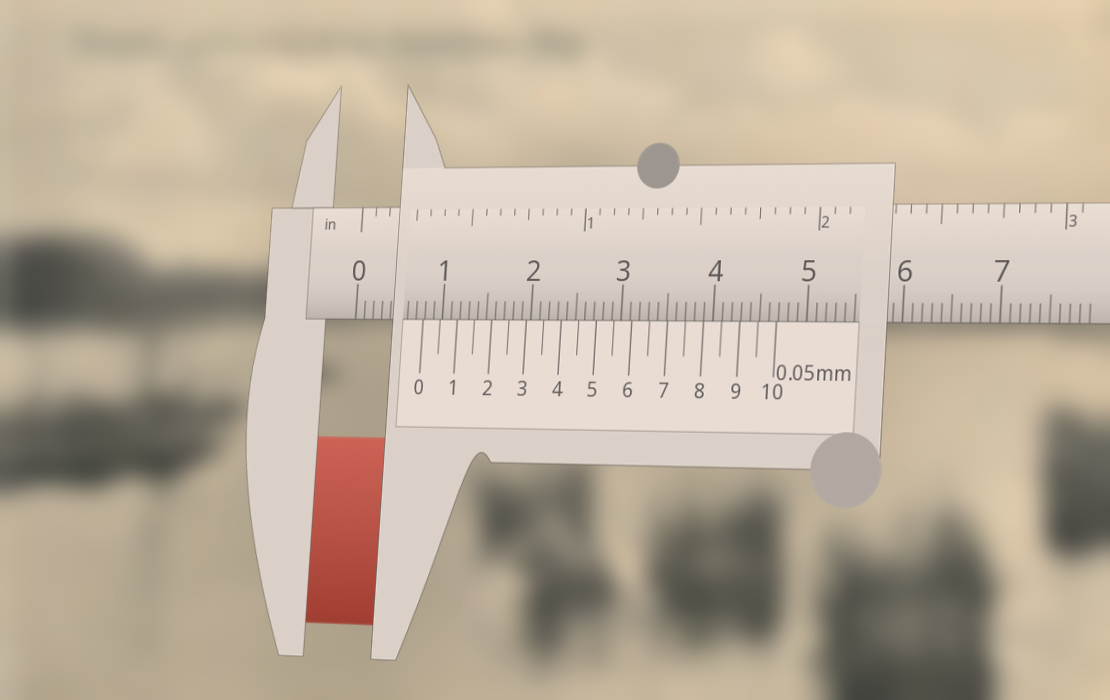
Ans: mm 7.8
